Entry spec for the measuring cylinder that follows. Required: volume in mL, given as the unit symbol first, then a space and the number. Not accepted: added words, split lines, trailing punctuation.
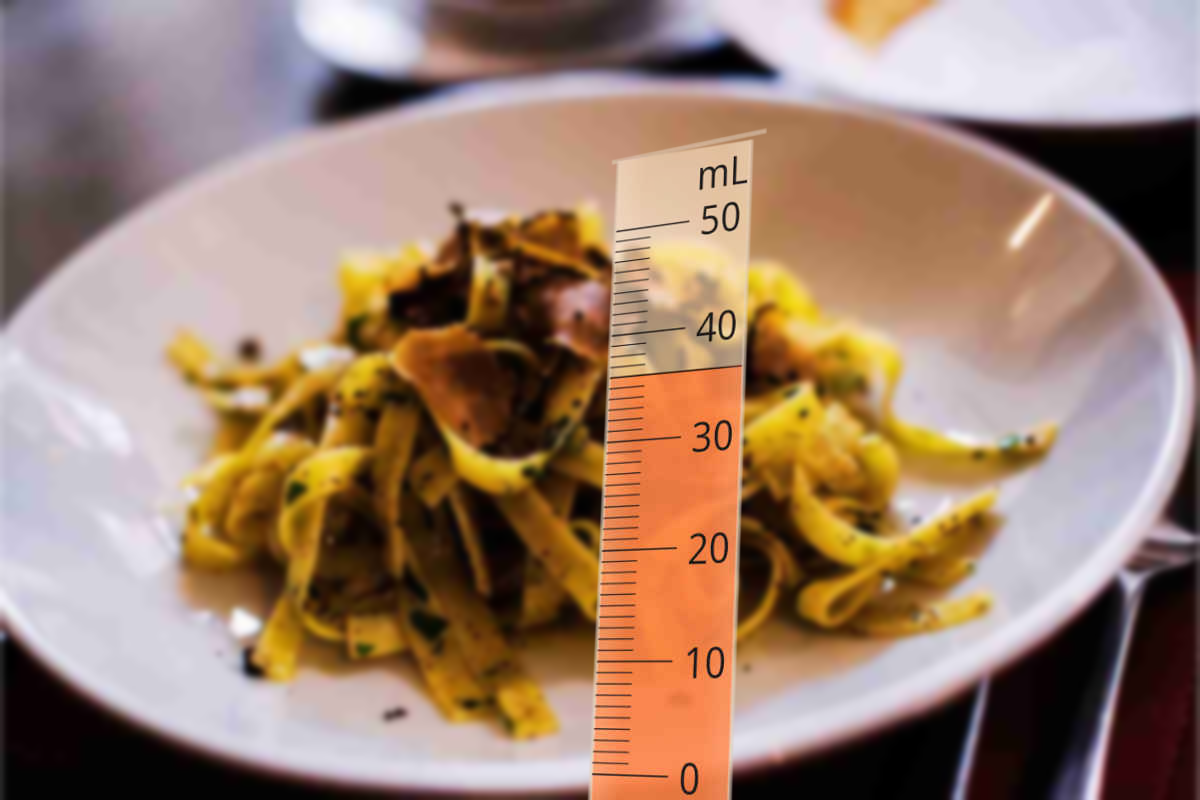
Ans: mL 36
